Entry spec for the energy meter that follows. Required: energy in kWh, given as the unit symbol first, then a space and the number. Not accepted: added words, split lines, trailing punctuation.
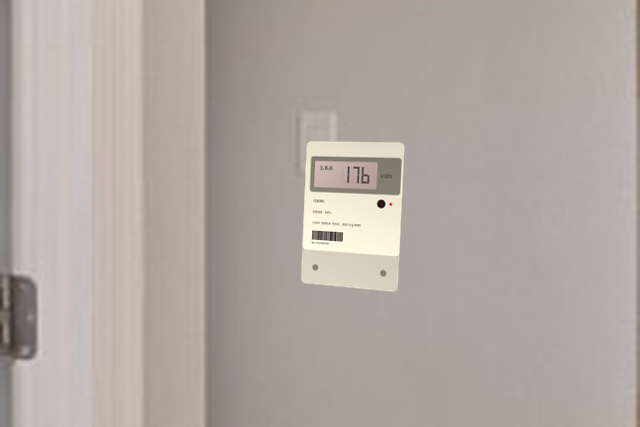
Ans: kWh 176
